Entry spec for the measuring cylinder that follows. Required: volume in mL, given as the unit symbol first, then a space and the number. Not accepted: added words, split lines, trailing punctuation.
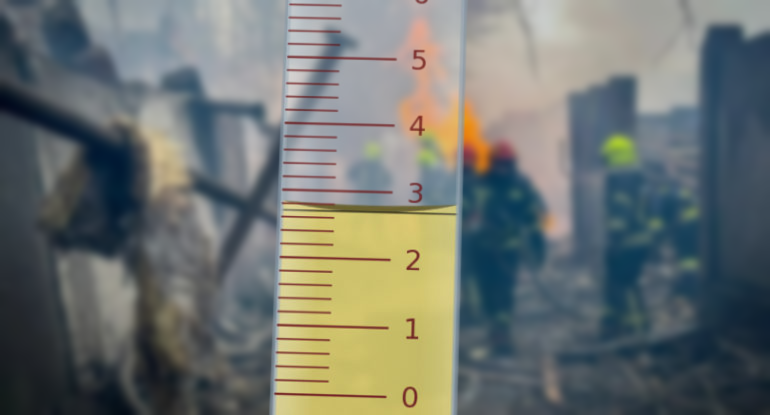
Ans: mL 2.7
